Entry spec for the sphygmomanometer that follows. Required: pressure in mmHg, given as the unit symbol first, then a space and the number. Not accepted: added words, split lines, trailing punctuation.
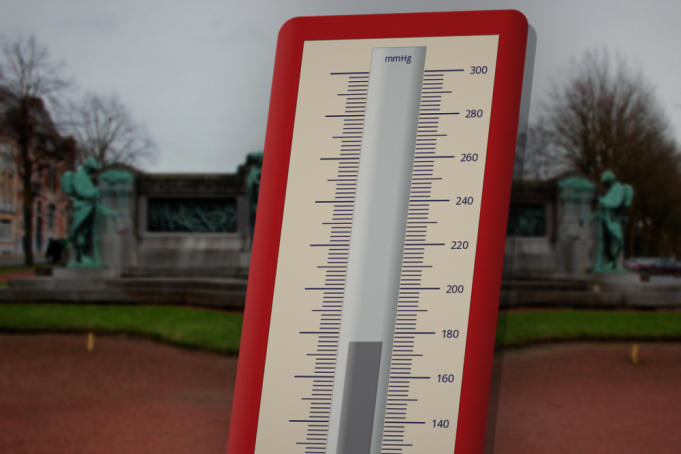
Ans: mmHg 176
